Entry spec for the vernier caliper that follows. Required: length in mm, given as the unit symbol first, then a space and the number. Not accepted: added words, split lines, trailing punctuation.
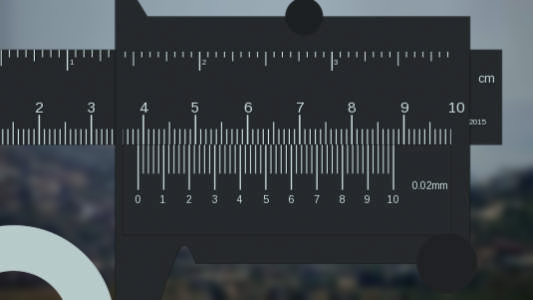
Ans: mm 39.0
